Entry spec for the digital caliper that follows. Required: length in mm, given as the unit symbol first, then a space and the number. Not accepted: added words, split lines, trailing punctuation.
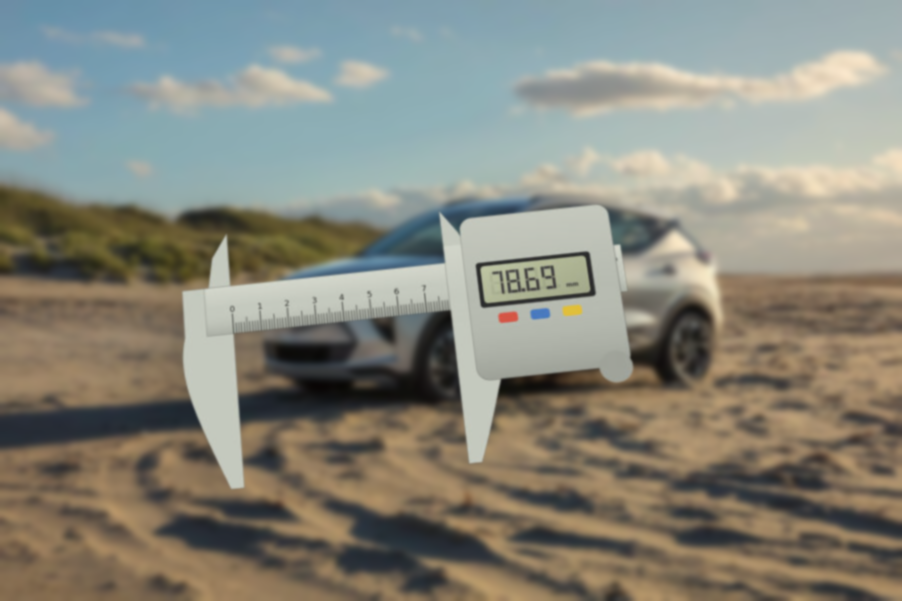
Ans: mm 78.69
